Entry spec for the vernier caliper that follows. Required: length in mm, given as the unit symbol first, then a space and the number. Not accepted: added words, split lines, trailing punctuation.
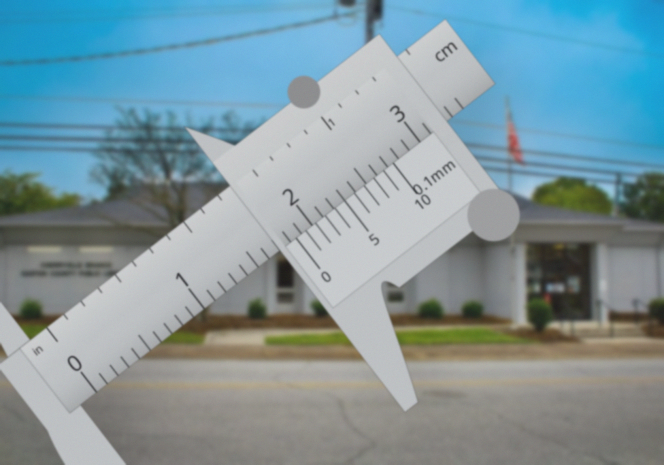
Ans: mm 18.5
